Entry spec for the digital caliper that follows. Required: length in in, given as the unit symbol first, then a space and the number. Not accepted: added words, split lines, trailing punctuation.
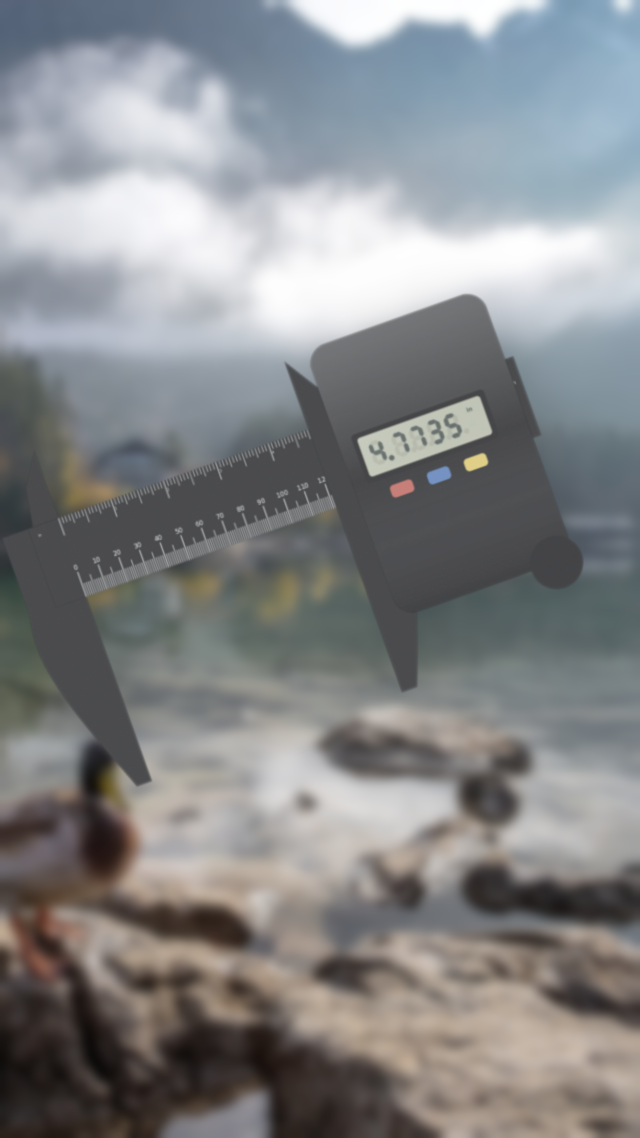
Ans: in 4.7735
